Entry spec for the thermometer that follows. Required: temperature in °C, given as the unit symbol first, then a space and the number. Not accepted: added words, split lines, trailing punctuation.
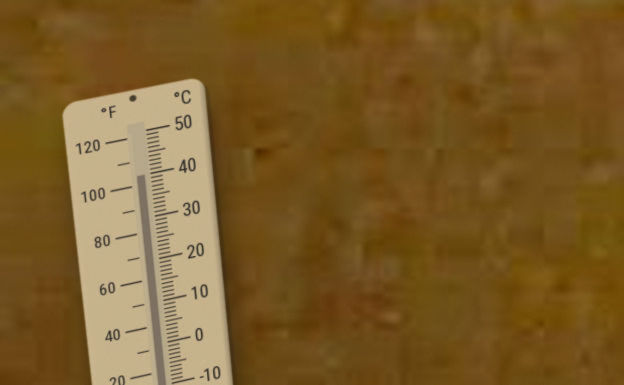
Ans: °C 40
